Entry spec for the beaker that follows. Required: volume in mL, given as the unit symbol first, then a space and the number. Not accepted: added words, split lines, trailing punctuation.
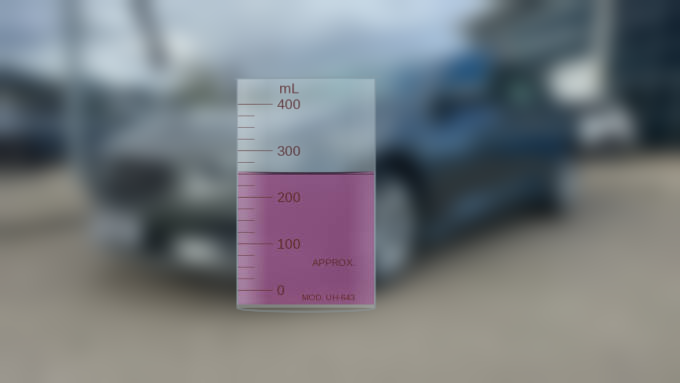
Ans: mL 250
